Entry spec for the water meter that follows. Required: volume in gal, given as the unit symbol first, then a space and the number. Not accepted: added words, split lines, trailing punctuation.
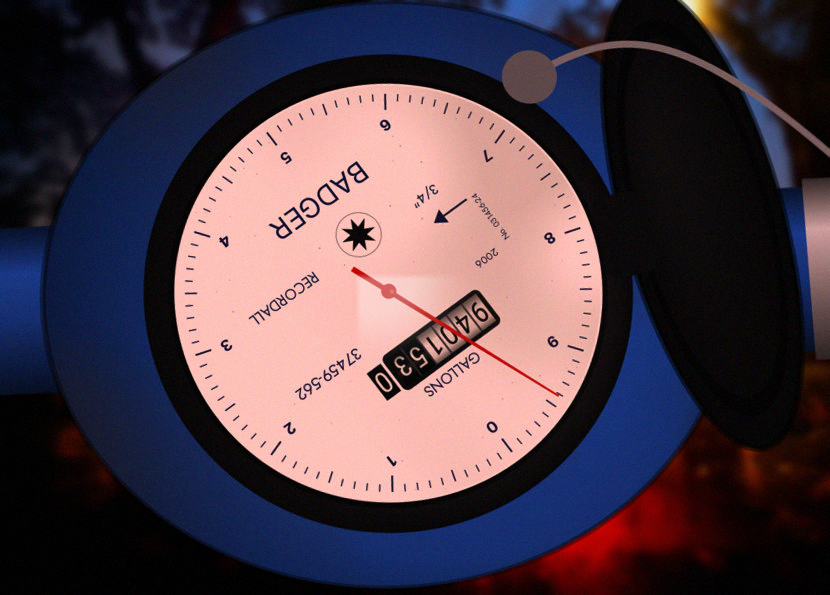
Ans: gal 9401529.4
